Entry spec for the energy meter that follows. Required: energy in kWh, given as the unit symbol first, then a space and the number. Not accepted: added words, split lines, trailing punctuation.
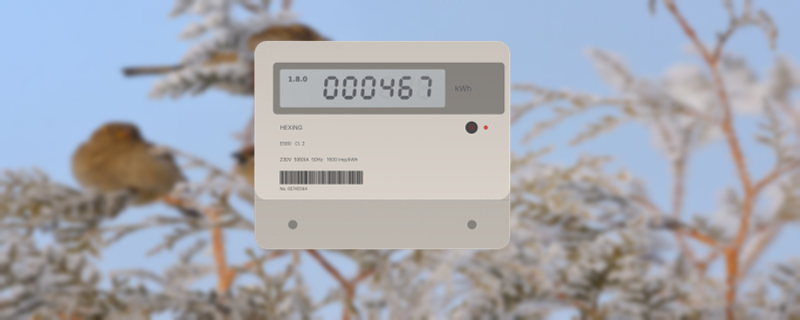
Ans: kWh 467
